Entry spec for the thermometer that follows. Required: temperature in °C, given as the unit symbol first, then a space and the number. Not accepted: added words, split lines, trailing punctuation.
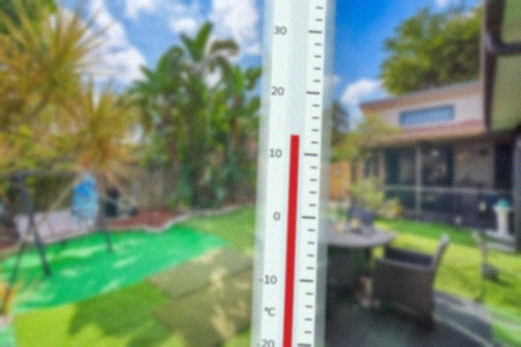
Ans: °C 13
